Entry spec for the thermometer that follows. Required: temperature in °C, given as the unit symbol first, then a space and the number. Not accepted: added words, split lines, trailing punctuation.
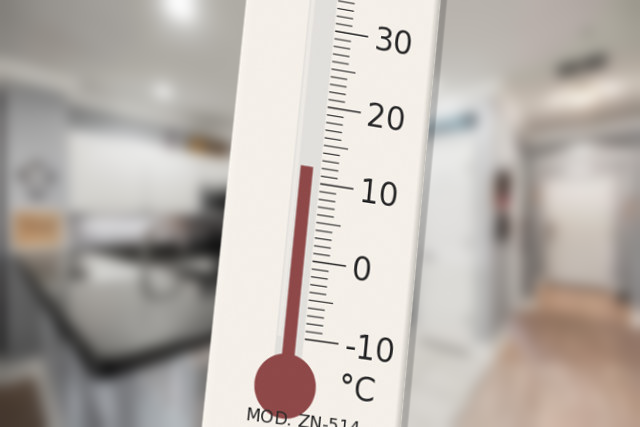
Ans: °C 12
